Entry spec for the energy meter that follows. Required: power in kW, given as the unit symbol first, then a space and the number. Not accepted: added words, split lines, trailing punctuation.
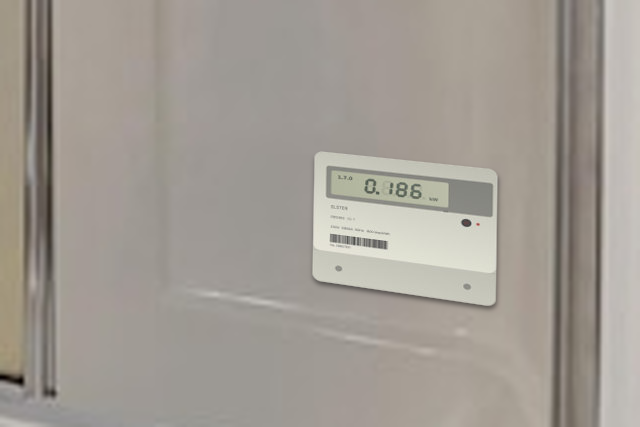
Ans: kW 0.186
